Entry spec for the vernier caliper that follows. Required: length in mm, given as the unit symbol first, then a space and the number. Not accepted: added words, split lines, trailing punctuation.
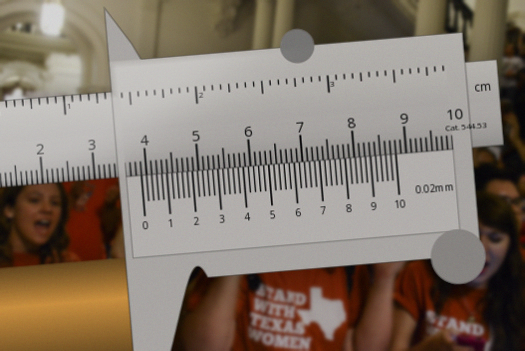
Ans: mm 39.0
